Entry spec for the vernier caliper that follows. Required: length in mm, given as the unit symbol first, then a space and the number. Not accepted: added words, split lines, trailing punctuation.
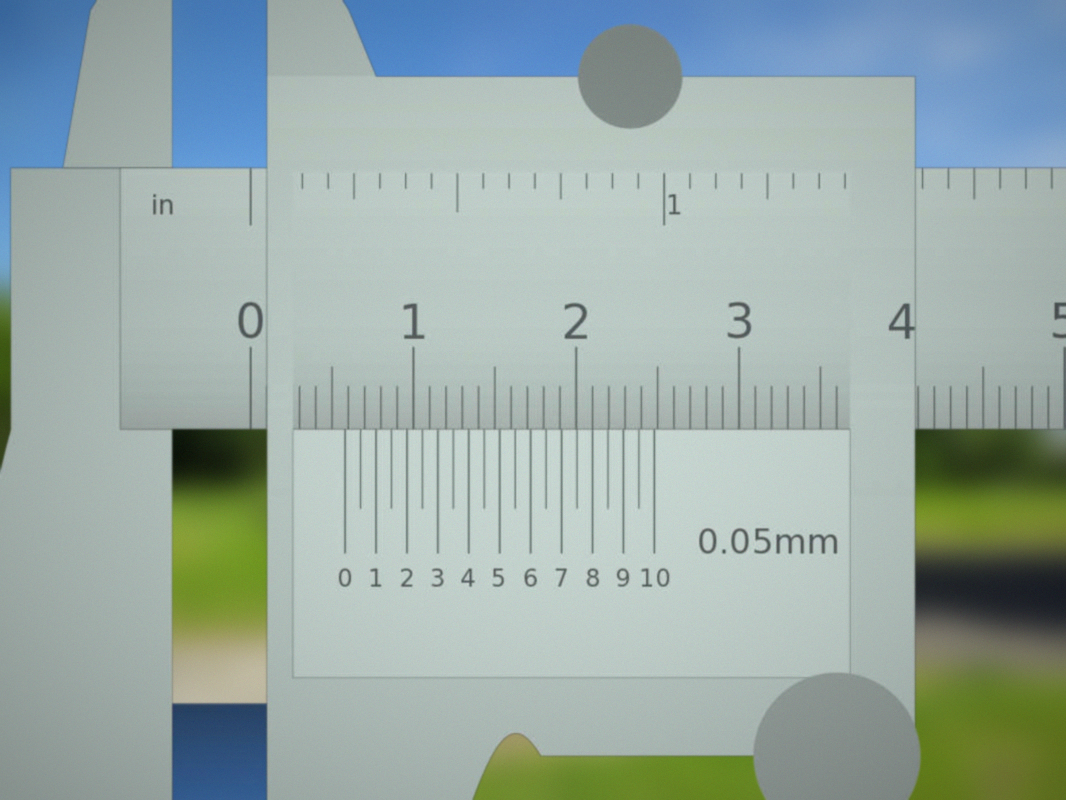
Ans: mm 5.8
